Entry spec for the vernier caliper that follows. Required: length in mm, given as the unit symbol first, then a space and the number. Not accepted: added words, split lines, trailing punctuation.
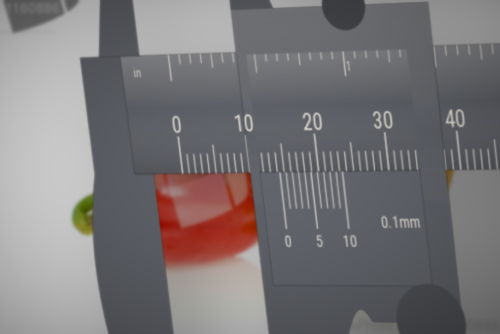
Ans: mm 14.4
